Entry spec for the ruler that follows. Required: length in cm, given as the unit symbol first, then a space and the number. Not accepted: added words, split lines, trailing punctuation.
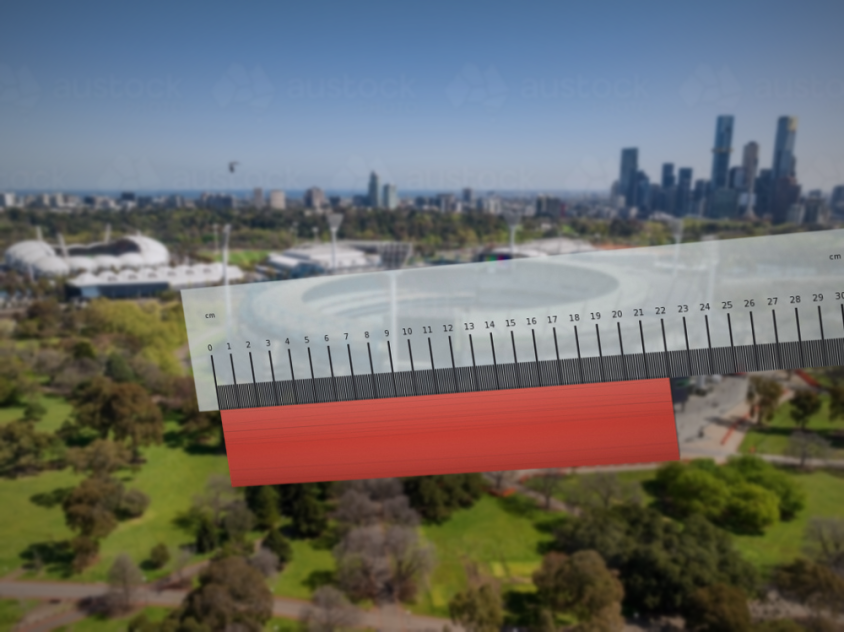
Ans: cm 22
